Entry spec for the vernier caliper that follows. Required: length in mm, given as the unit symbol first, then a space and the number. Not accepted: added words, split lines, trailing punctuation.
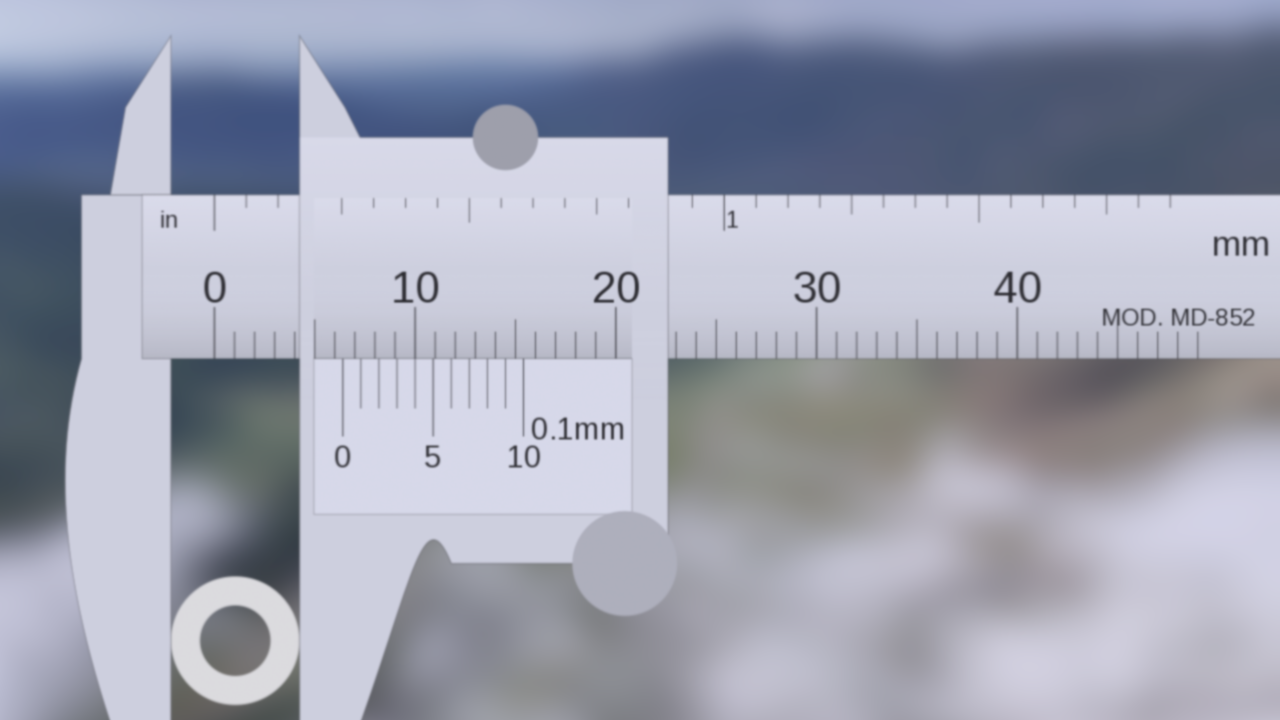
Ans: mm 6.4
